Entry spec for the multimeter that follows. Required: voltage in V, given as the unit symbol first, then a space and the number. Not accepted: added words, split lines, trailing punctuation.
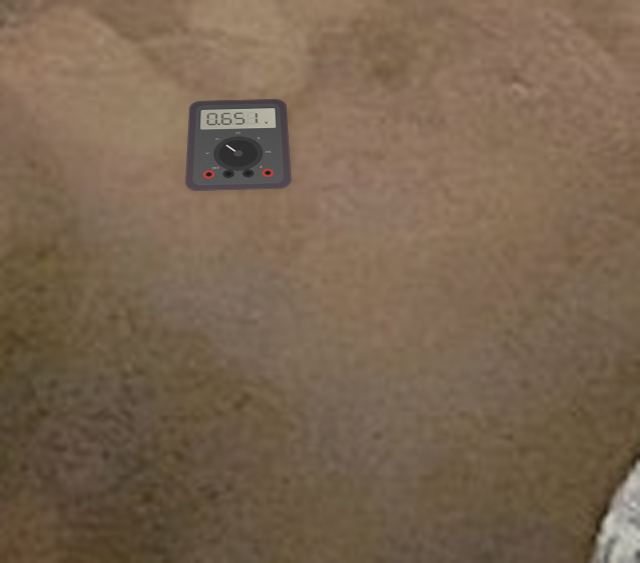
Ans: V 0.651
